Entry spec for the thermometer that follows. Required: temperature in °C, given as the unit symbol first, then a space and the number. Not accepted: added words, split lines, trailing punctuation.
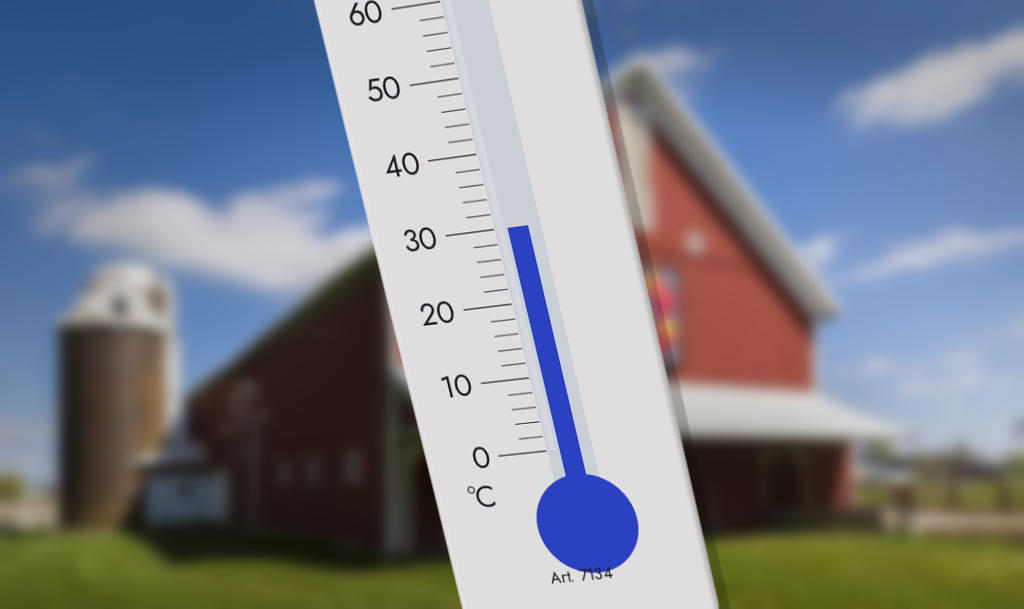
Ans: °C 30
